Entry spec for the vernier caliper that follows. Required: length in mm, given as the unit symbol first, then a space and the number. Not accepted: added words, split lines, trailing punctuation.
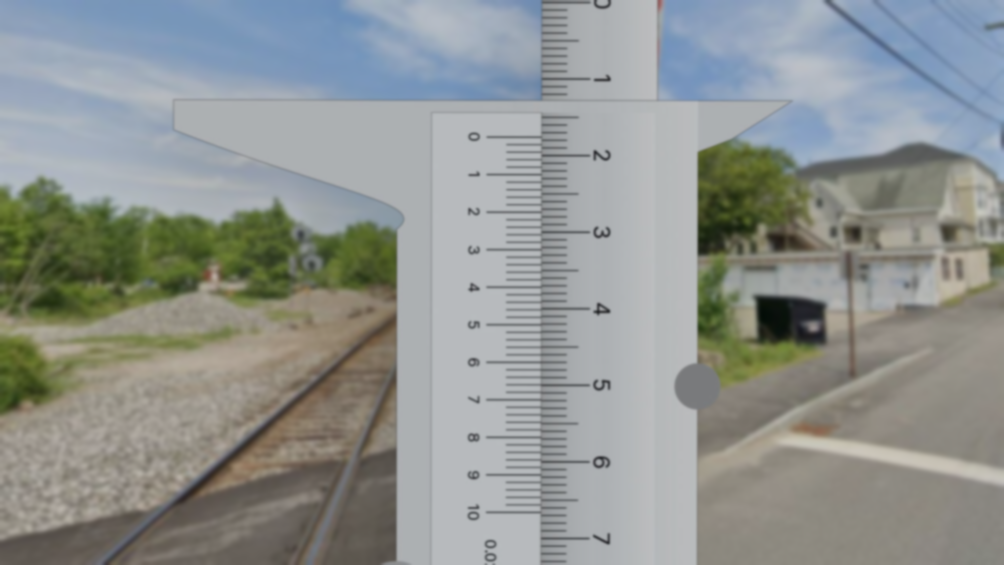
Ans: mm 17.6
